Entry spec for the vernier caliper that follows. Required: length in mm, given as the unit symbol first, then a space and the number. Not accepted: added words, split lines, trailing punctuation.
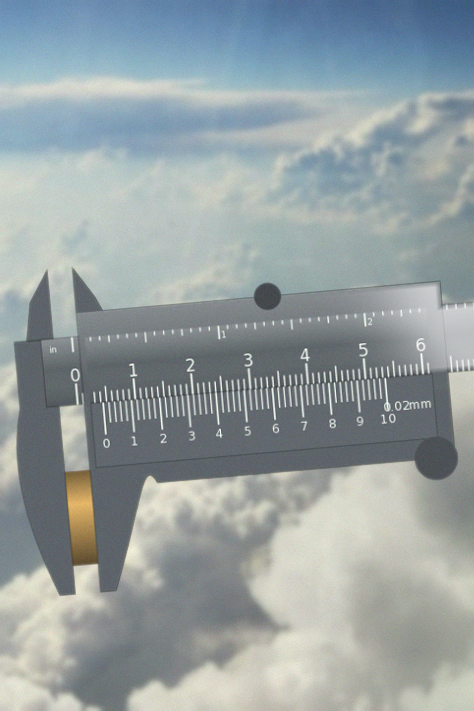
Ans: mm 4.4
